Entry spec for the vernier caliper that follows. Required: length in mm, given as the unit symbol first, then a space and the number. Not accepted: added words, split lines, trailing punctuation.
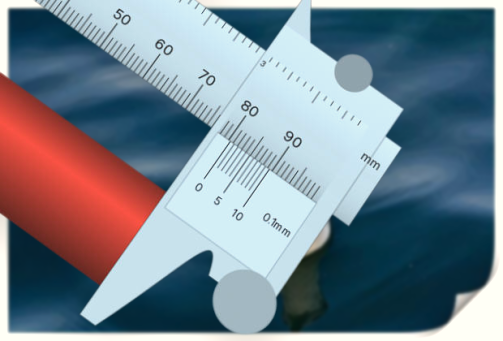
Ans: mm 80.4
